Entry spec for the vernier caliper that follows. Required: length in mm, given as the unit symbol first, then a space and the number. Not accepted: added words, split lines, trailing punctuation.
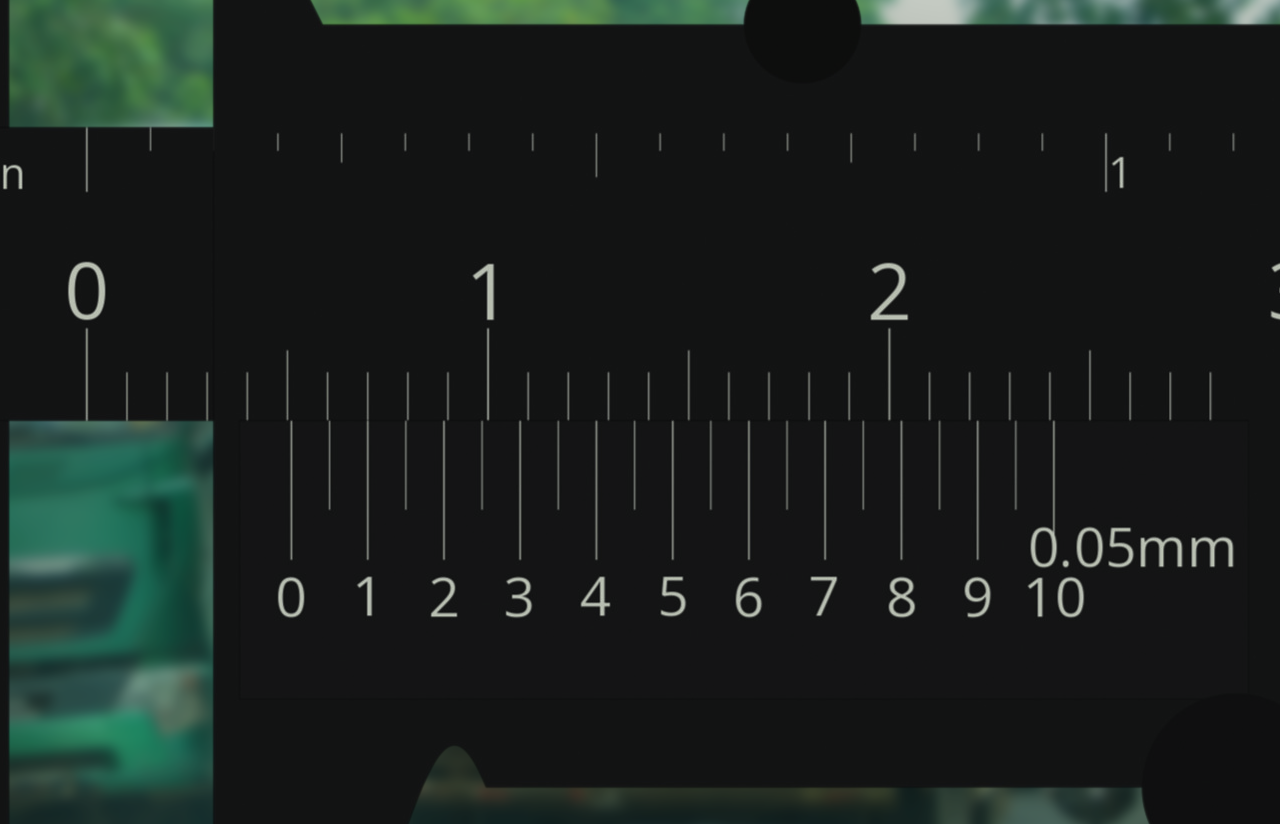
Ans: mm 5.10
